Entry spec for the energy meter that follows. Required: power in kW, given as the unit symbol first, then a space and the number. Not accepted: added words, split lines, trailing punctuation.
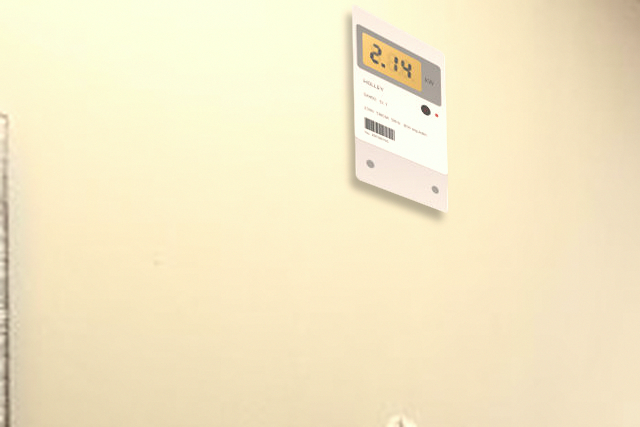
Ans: kW 2.14
